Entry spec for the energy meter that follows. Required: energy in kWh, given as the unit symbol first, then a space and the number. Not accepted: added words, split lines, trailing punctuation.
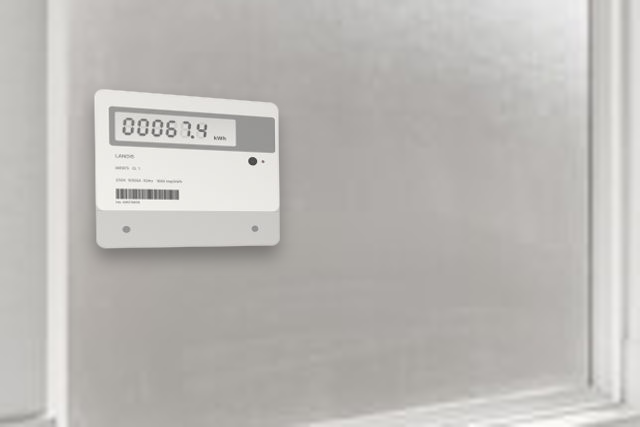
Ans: kWh 67.4
